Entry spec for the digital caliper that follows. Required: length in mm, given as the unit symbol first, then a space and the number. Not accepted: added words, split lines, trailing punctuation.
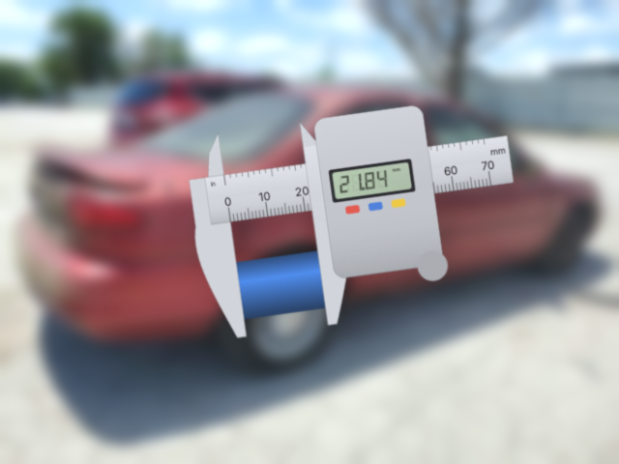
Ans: mm 21.84
